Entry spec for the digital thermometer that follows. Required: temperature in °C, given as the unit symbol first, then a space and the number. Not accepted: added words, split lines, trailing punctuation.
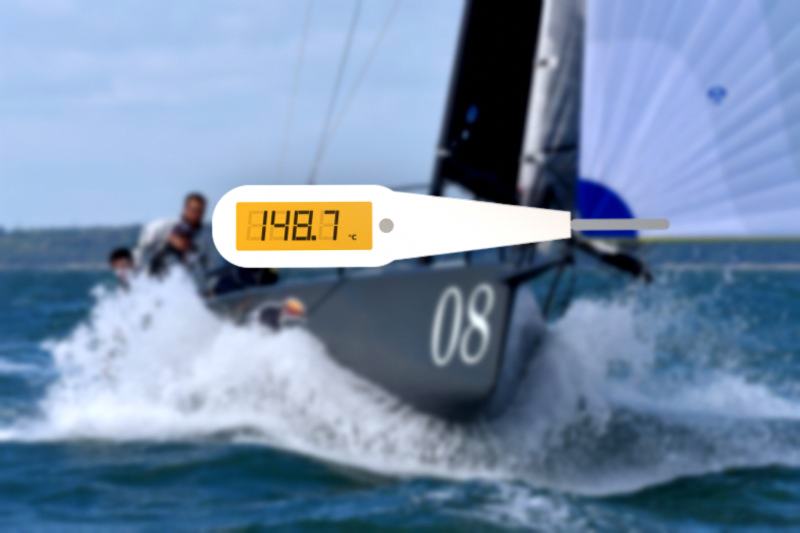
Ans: °C 148.7
